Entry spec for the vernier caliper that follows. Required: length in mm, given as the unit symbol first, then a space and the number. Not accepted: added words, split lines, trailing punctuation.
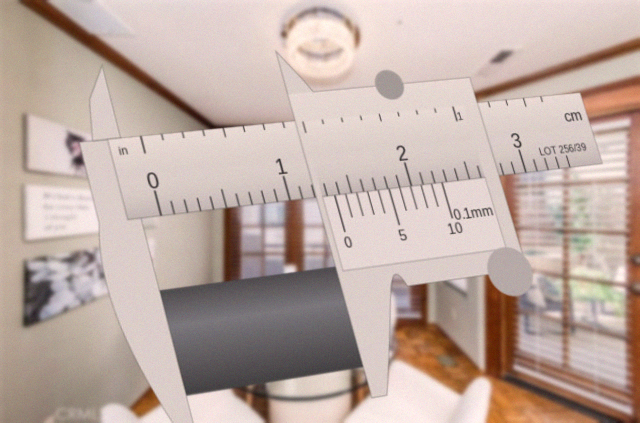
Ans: mm 13.6
